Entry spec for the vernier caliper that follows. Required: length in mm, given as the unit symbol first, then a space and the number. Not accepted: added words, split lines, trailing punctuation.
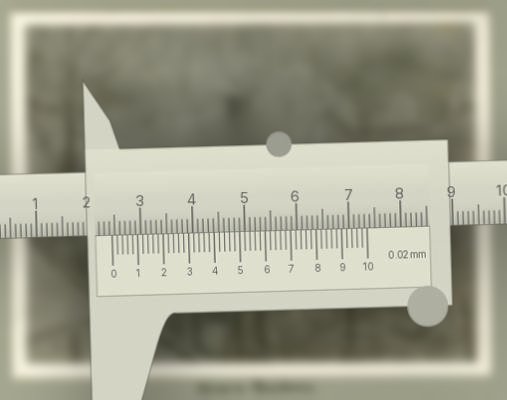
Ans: mm 24.5
